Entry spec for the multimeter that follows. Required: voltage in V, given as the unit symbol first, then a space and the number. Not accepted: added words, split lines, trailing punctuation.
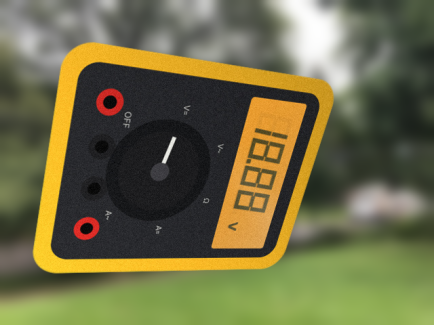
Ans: V 18.88
